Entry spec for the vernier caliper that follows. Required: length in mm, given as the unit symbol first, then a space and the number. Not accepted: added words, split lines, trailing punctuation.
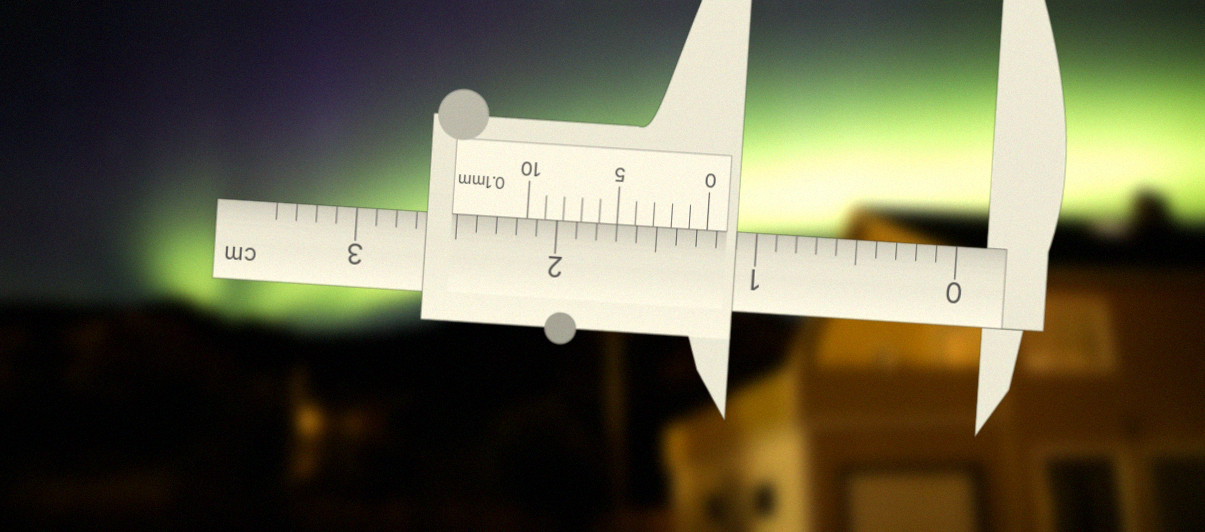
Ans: mm 12.5
